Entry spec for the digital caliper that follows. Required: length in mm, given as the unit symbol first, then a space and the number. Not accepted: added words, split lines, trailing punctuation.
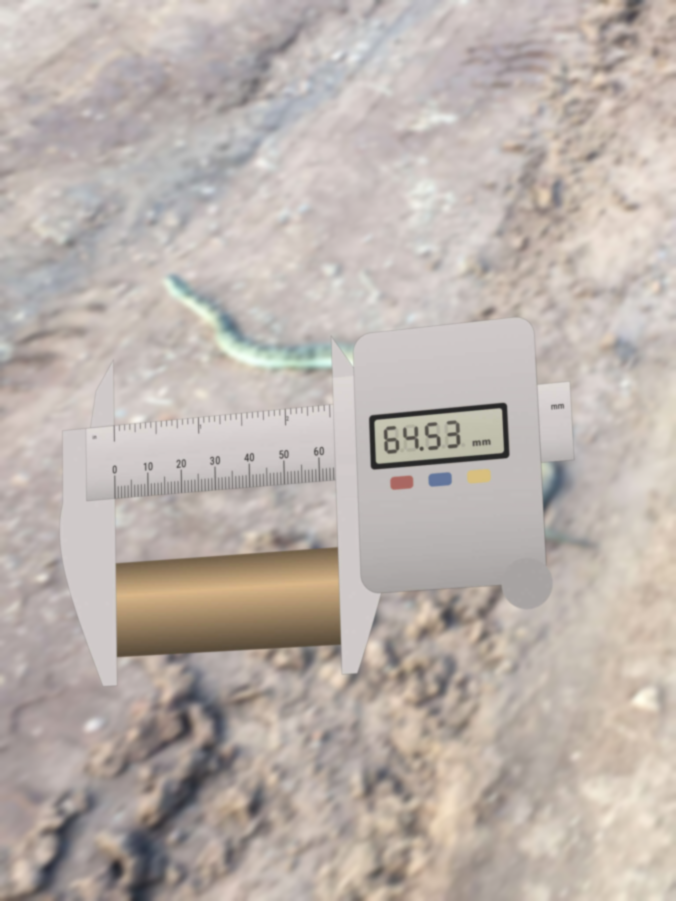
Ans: mm 64.53
